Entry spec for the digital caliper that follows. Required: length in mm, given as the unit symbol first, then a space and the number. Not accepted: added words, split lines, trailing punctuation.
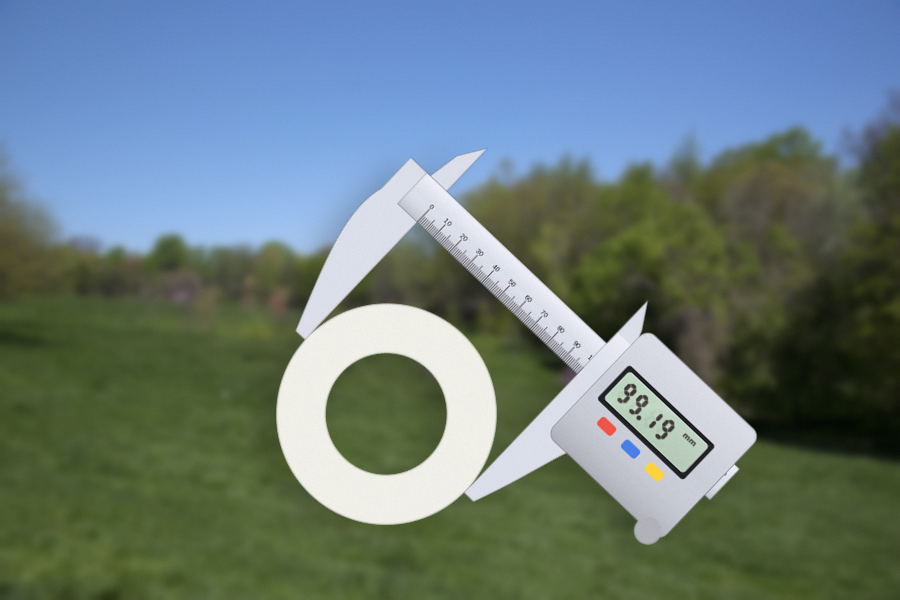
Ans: mm 99.19
